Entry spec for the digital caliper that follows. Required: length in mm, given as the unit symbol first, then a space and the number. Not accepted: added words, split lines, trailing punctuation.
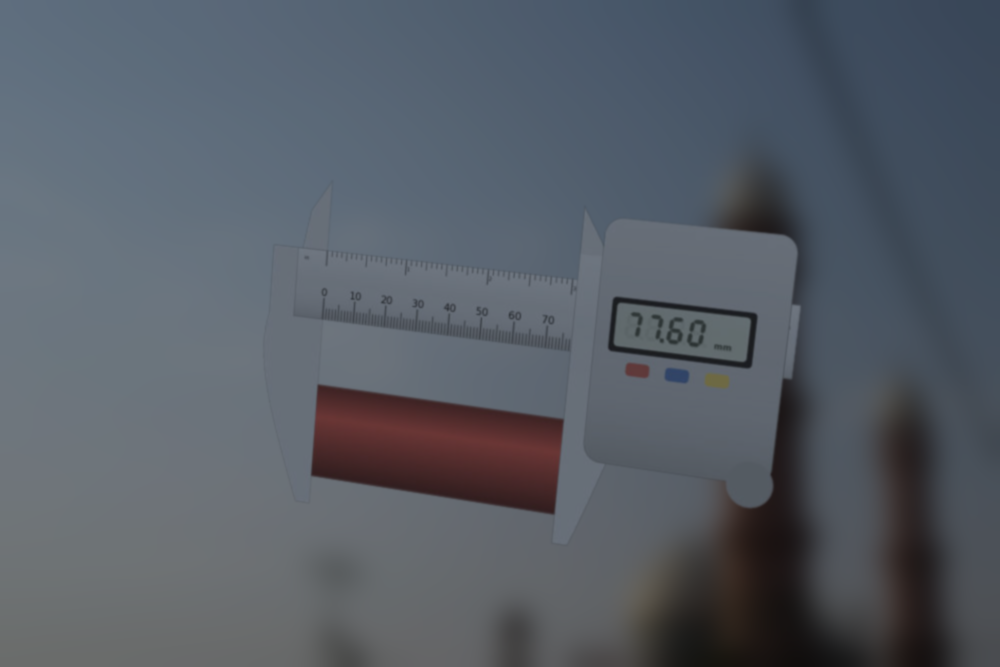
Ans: mm 77.60
